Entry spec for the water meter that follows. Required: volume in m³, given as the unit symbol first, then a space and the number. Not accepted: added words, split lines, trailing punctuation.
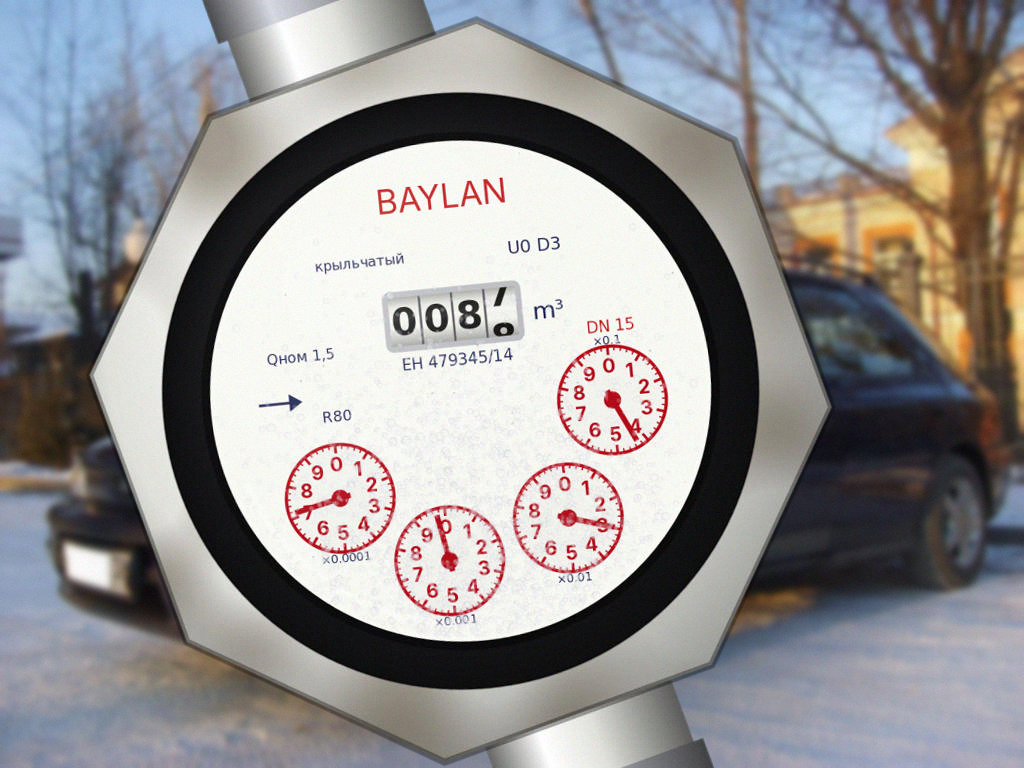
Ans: m³ 87.4297
